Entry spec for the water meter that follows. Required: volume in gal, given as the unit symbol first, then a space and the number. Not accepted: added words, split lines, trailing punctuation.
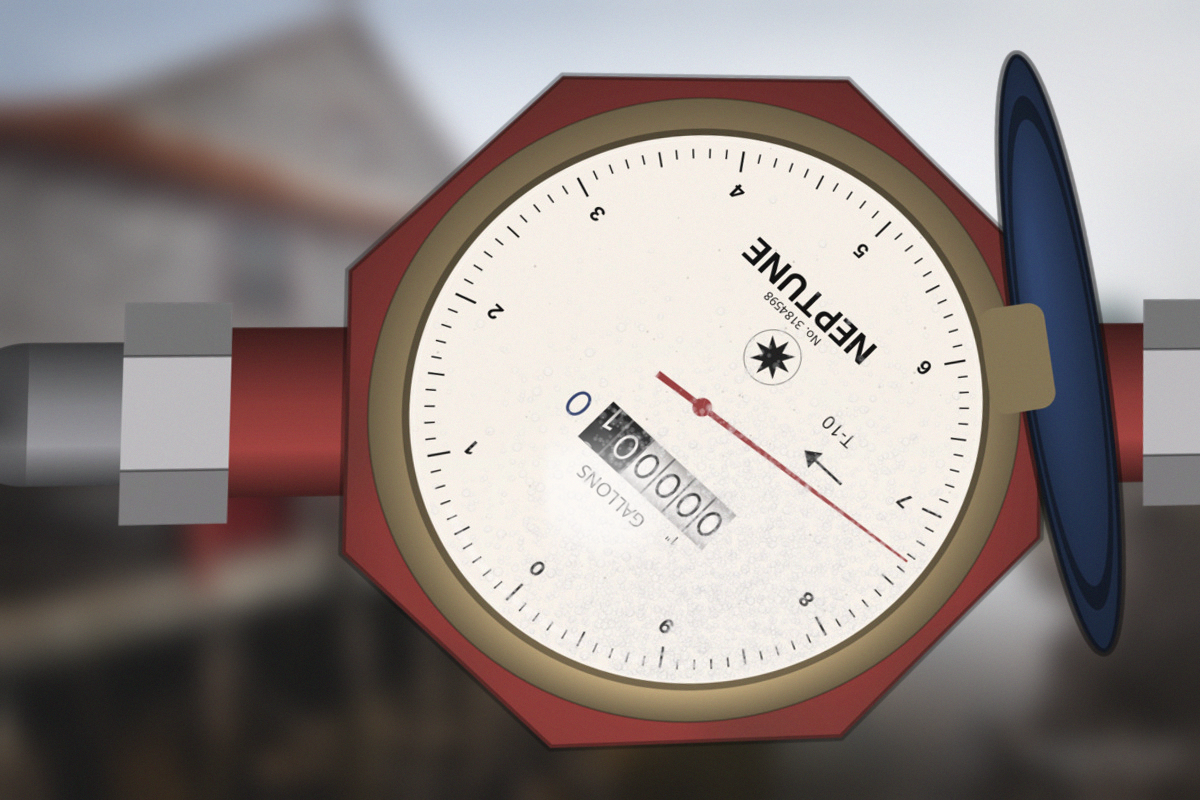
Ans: gal 7.3
